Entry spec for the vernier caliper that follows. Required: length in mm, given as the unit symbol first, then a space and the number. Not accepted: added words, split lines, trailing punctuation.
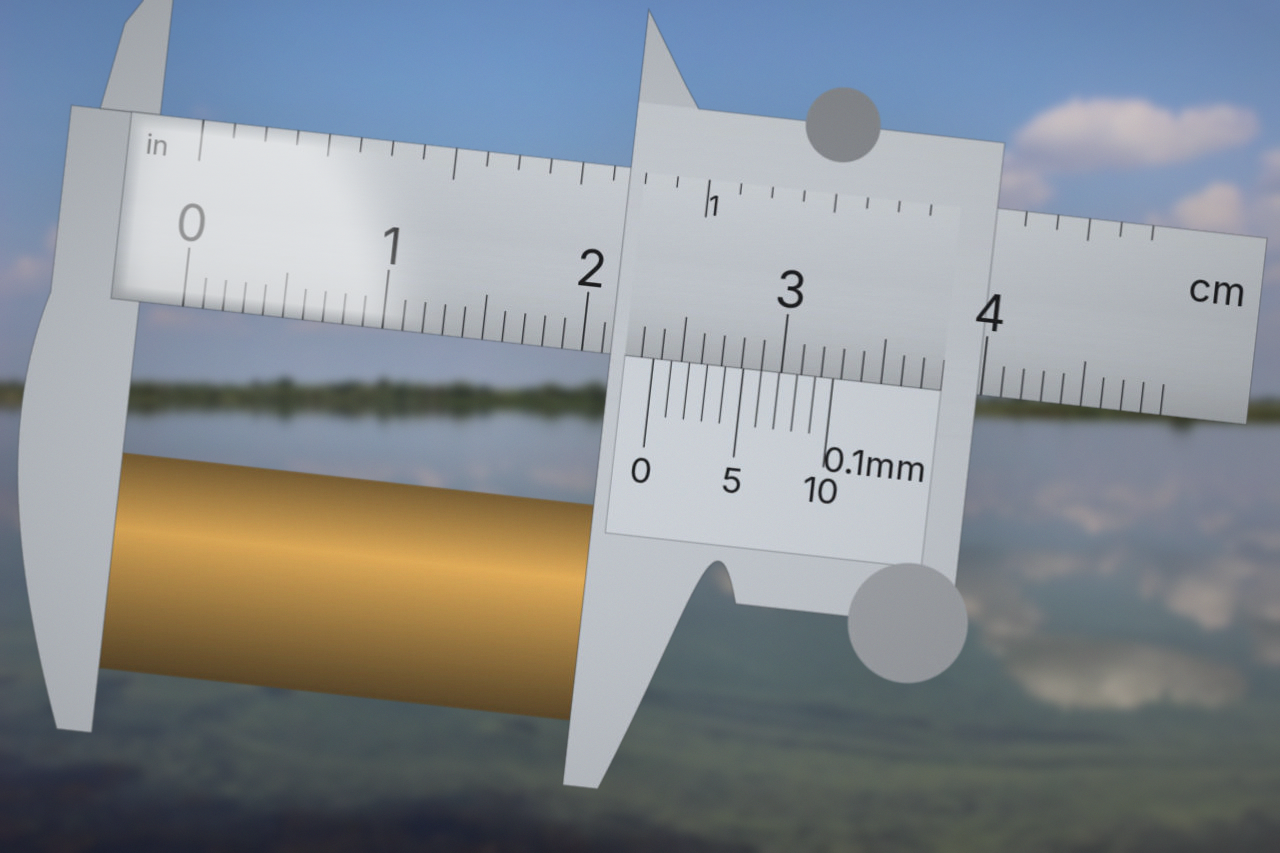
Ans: mm 23.6
